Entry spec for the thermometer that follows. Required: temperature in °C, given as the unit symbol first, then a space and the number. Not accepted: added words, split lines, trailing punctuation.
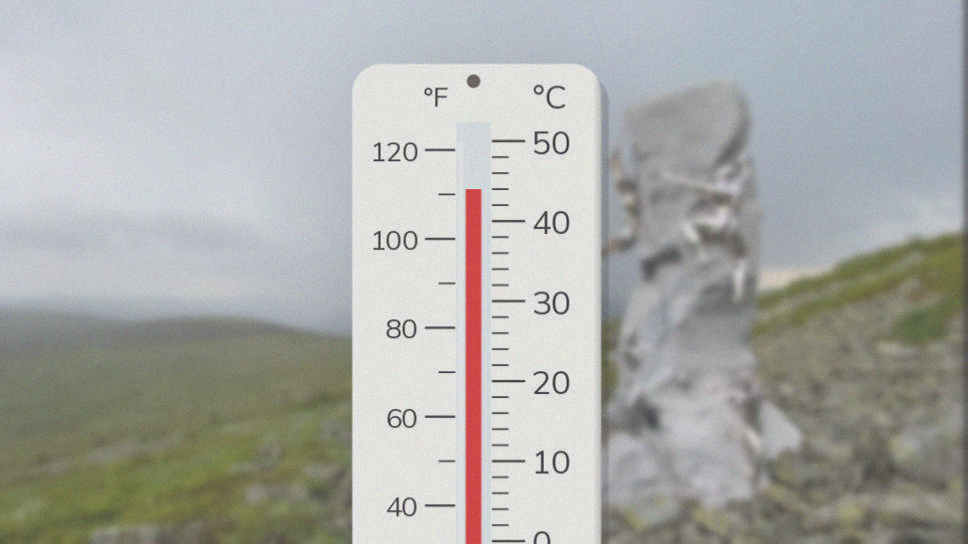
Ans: °C 44
